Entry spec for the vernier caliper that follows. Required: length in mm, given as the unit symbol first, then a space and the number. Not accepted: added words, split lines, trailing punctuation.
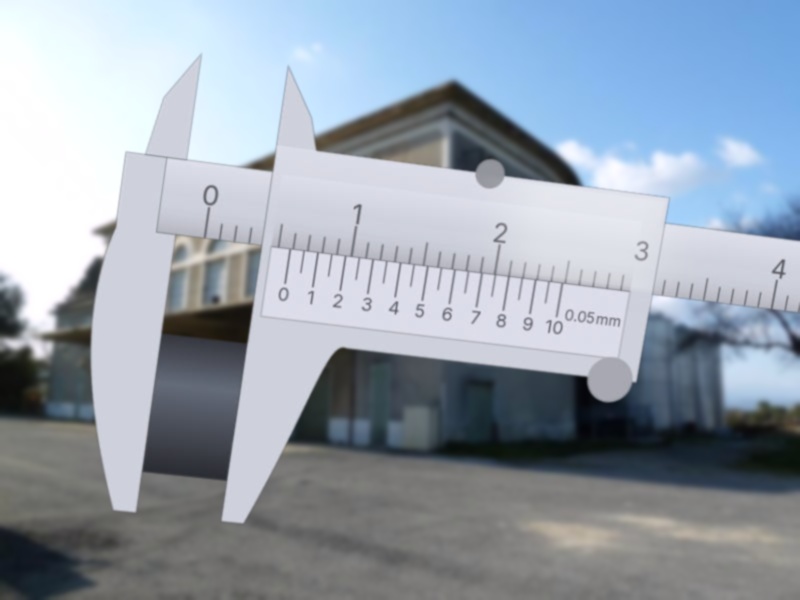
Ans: mm 5.8
